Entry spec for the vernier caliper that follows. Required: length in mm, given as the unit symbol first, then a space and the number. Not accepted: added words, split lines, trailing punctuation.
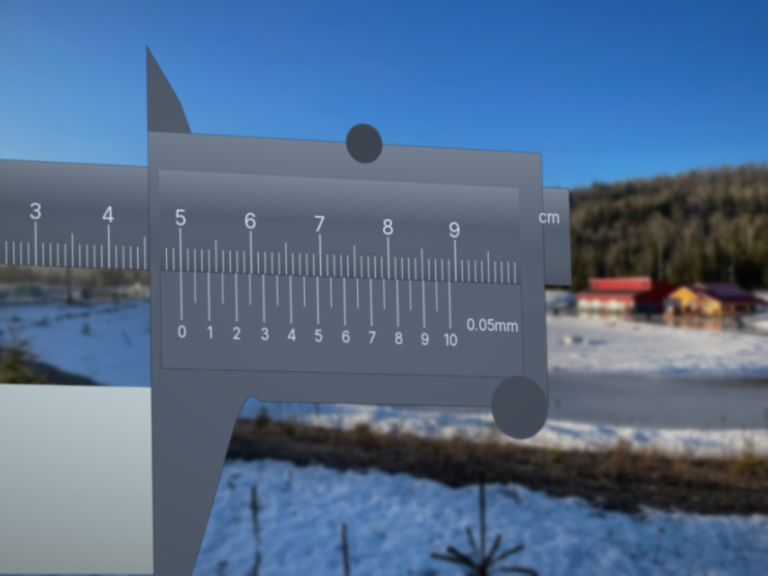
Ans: mm 50.0
